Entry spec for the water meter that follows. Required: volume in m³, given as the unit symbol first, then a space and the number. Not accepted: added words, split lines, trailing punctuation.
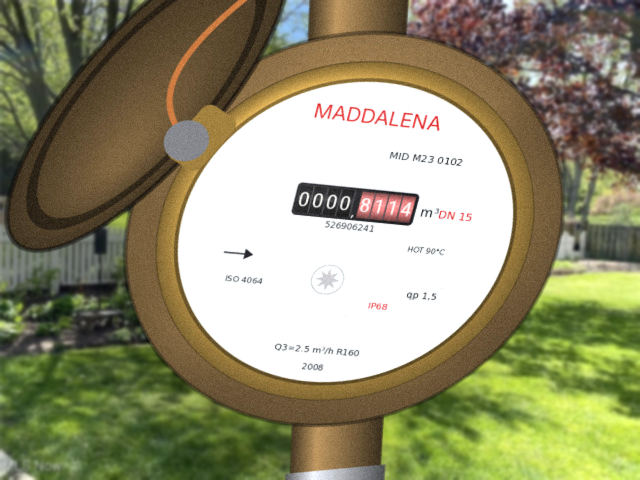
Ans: m³ 0.8114
